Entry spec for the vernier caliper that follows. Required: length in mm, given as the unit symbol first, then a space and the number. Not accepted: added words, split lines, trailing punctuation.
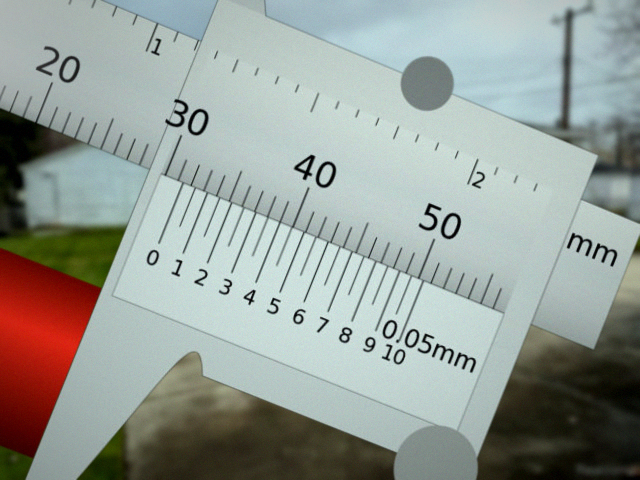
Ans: mm 31.4
